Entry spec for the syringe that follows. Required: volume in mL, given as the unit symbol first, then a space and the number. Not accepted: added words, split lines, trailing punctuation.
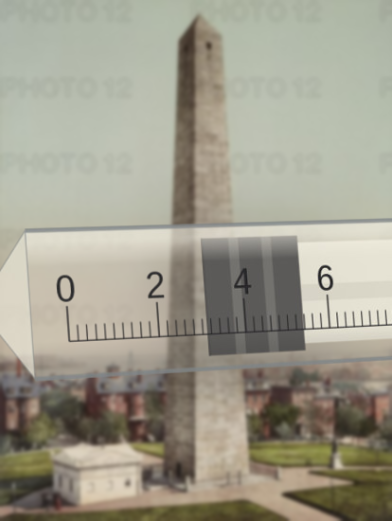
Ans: mL 3.1
